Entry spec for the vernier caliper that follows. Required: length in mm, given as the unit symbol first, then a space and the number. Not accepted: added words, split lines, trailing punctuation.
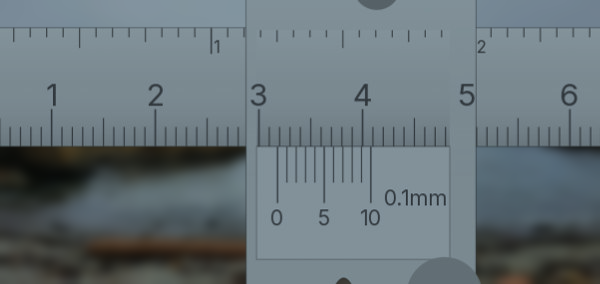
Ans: mm 31.8
